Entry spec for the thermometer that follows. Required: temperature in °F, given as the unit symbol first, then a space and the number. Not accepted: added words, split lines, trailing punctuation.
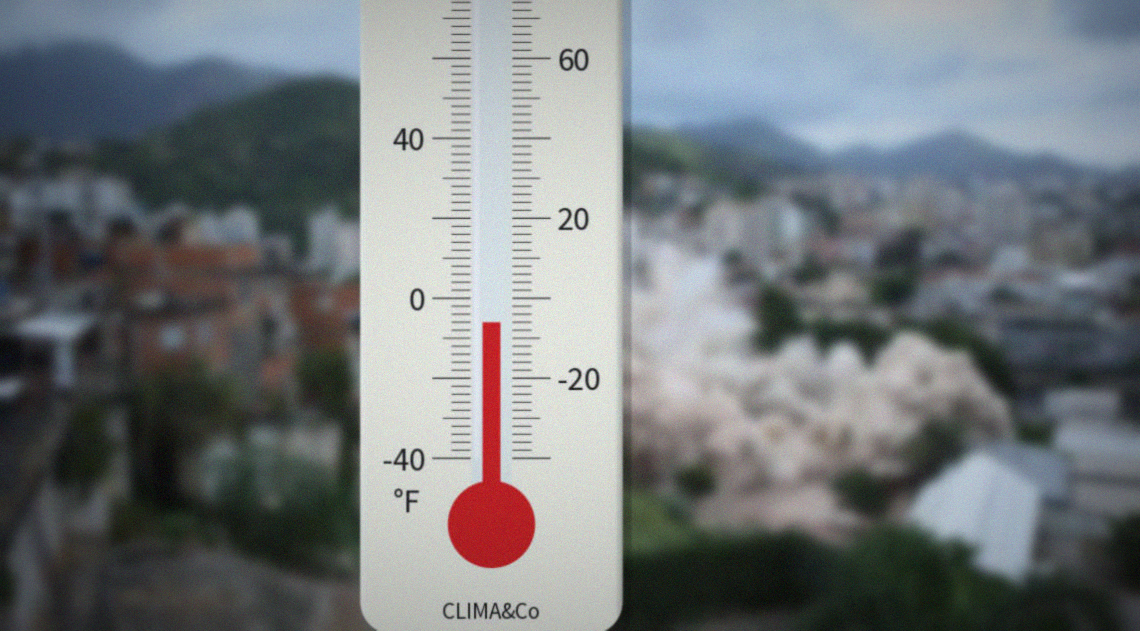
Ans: °F -6
